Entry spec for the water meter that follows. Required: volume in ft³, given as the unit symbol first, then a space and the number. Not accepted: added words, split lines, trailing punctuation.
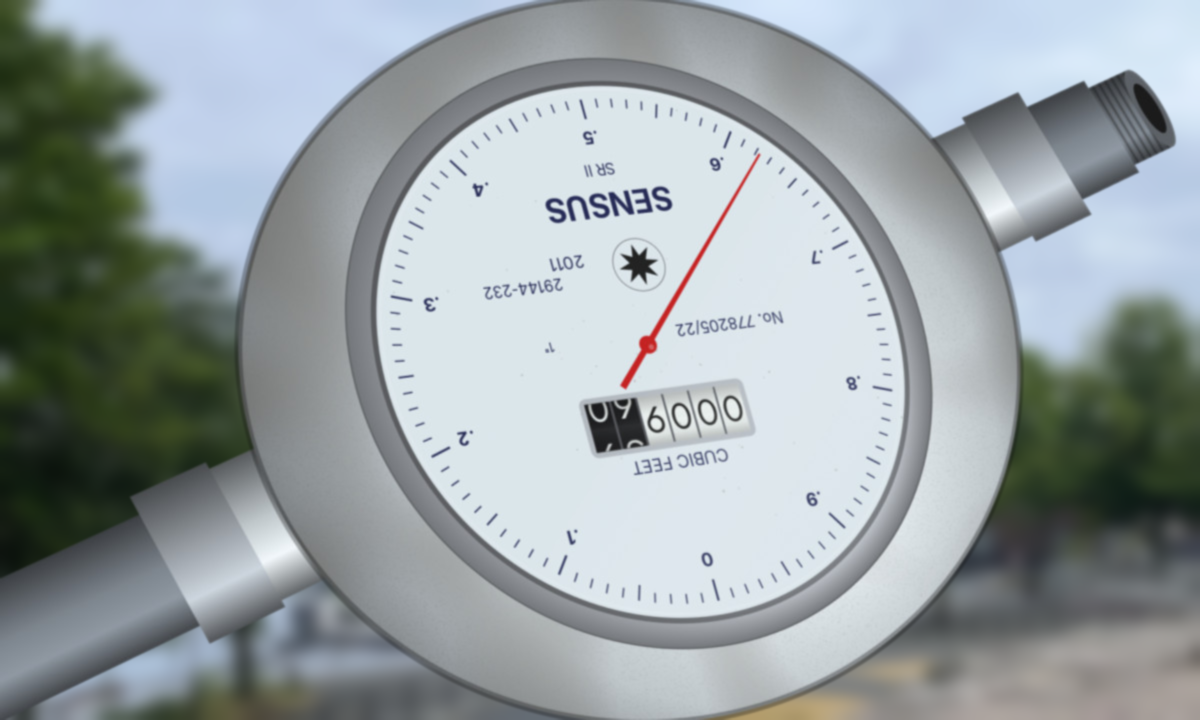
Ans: ft³ 959.62
